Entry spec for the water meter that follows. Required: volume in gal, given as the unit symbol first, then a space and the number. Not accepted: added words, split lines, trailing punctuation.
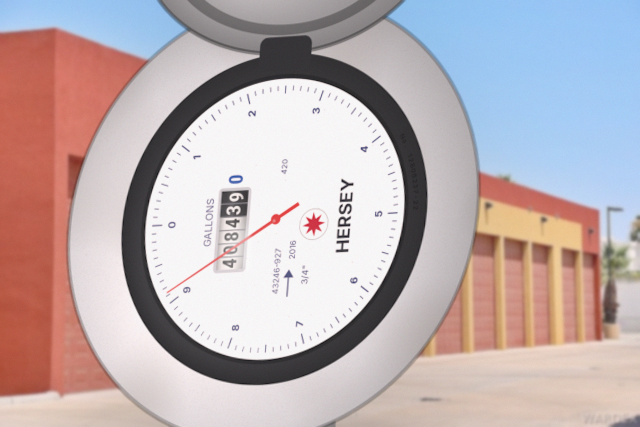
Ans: gal 4084389.1
